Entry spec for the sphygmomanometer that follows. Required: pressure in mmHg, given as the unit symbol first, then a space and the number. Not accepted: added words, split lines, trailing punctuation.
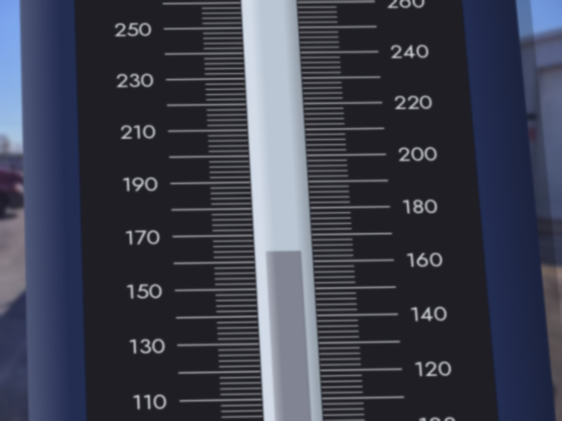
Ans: mmHg 164
